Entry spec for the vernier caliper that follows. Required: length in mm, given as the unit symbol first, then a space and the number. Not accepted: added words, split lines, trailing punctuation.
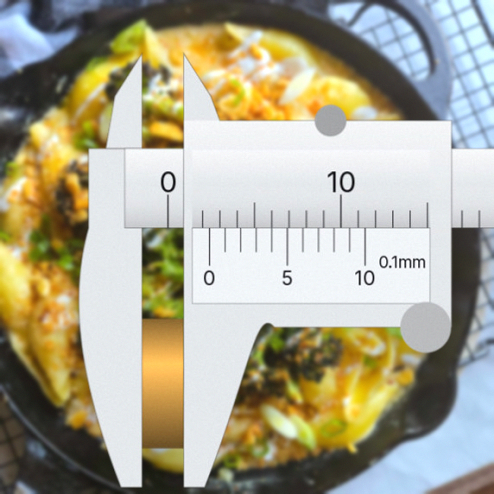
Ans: mm 2.4
